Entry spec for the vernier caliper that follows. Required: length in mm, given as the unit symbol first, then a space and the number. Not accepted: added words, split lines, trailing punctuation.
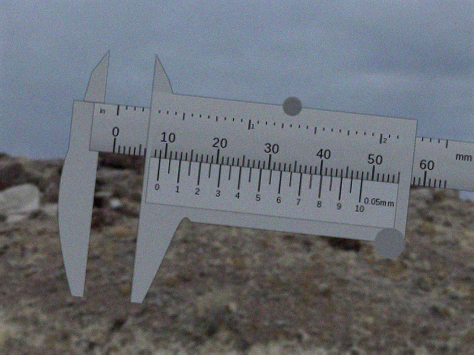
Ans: mm 9.0
